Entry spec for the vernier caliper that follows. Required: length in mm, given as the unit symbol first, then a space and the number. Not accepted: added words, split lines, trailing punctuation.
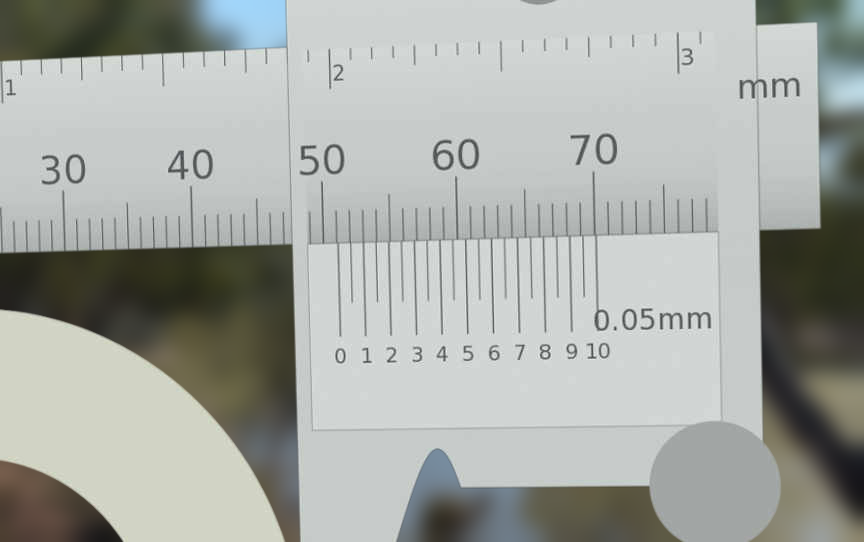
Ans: mm 51.1
